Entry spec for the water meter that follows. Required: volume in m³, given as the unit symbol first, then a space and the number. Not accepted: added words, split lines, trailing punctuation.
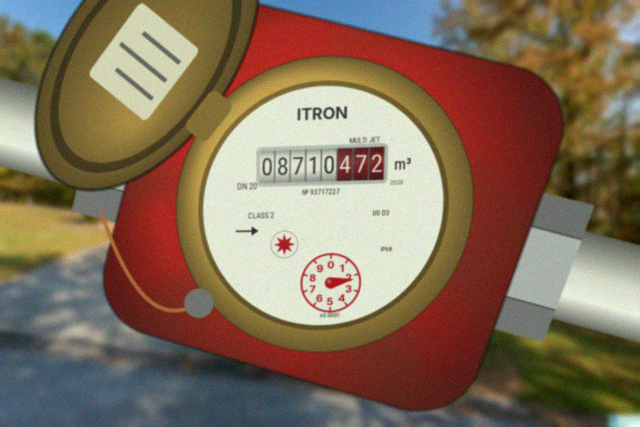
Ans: m³ 8710.4722
